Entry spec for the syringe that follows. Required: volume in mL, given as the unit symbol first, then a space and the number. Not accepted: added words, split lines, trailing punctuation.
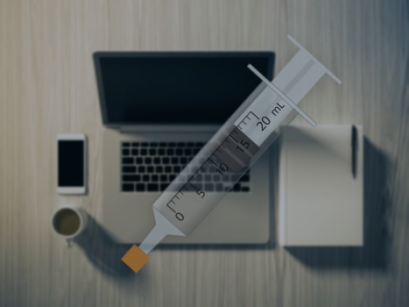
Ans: mL 11
